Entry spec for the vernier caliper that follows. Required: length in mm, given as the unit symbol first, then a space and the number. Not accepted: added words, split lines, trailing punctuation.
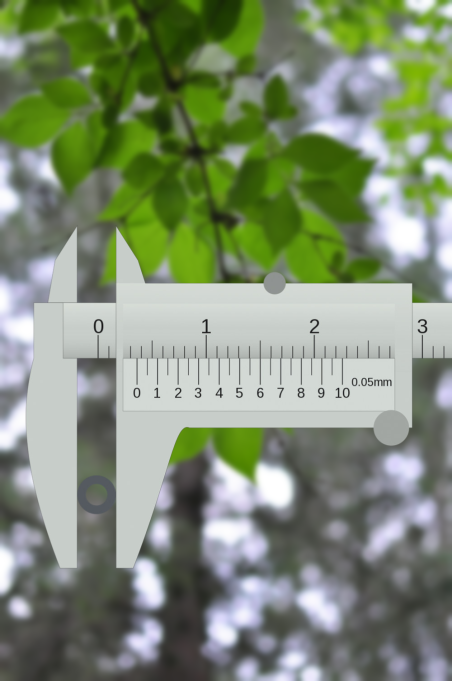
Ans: mm 3.6
